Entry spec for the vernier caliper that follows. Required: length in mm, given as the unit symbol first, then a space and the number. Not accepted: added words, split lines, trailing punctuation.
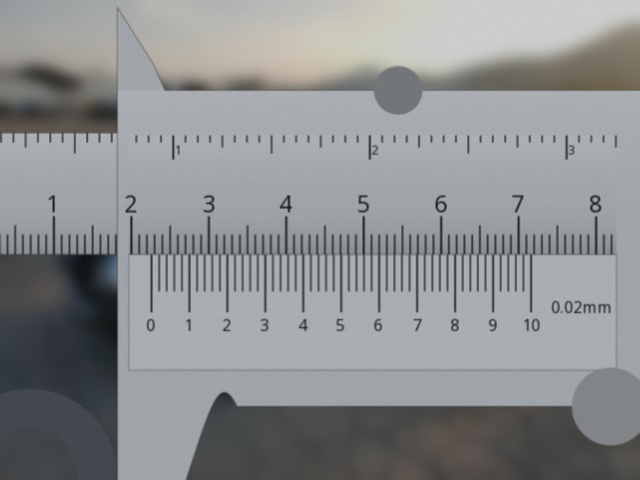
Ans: mm 22.6
